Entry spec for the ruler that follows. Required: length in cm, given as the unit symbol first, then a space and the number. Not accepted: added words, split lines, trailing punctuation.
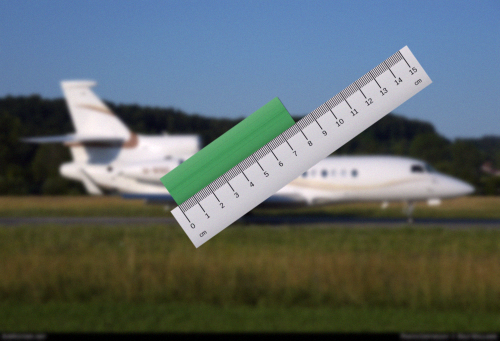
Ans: cm 8
